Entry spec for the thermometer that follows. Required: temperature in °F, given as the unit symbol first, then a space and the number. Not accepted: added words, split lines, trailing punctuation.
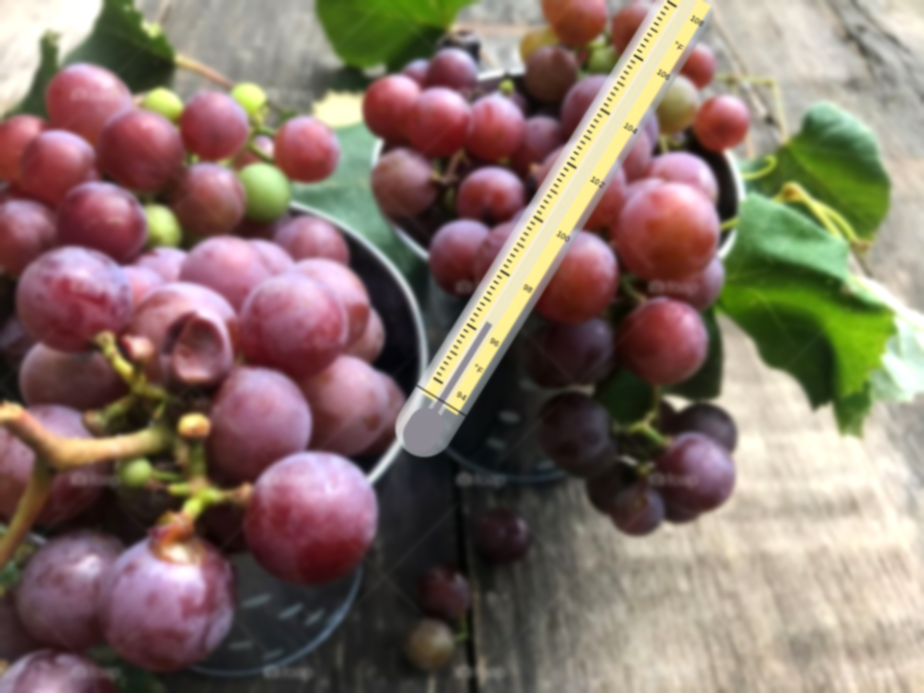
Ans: °F 96.4
